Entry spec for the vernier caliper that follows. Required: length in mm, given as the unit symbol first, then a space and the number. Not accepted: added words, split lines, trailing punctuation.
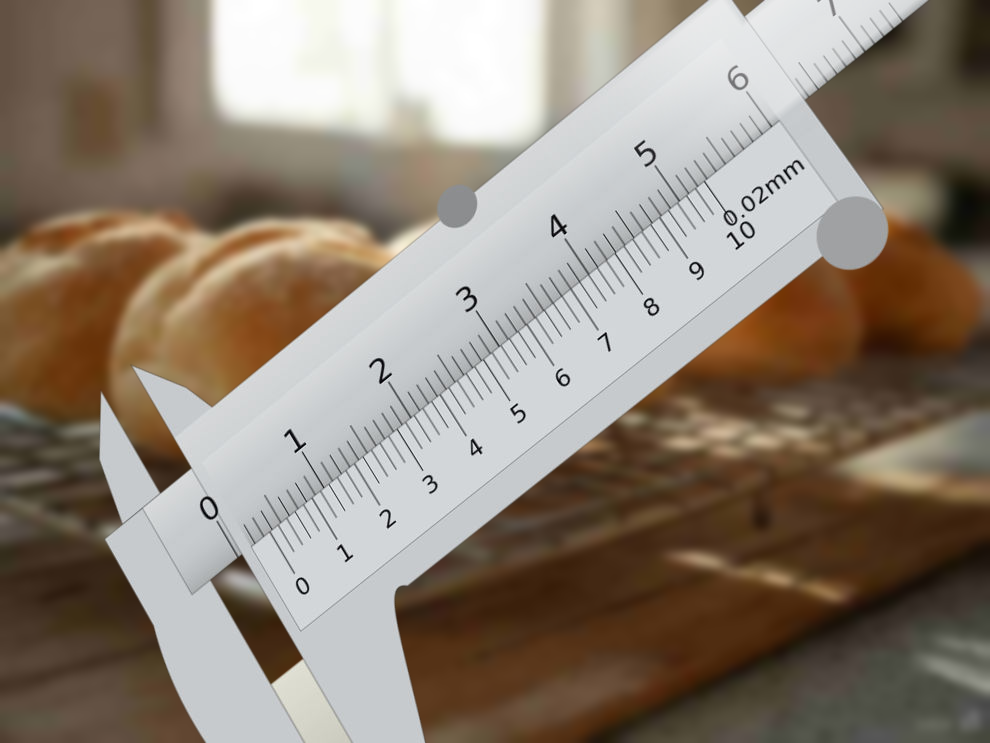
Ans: mm 3.7
